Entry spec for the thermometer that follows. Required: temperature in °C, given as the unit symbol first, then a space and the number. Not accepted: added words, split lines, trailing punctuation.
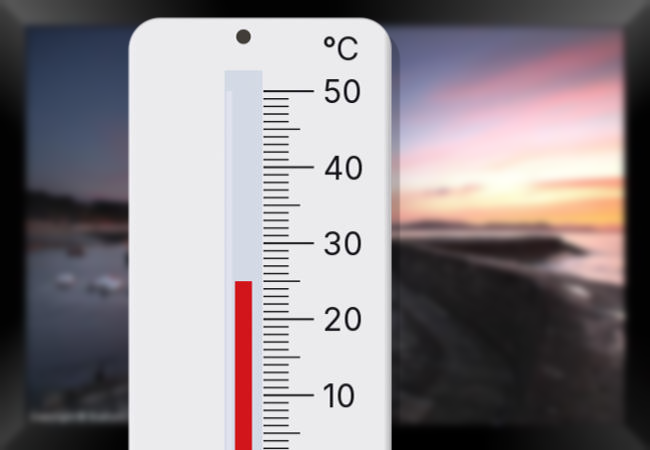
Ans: °C 25
